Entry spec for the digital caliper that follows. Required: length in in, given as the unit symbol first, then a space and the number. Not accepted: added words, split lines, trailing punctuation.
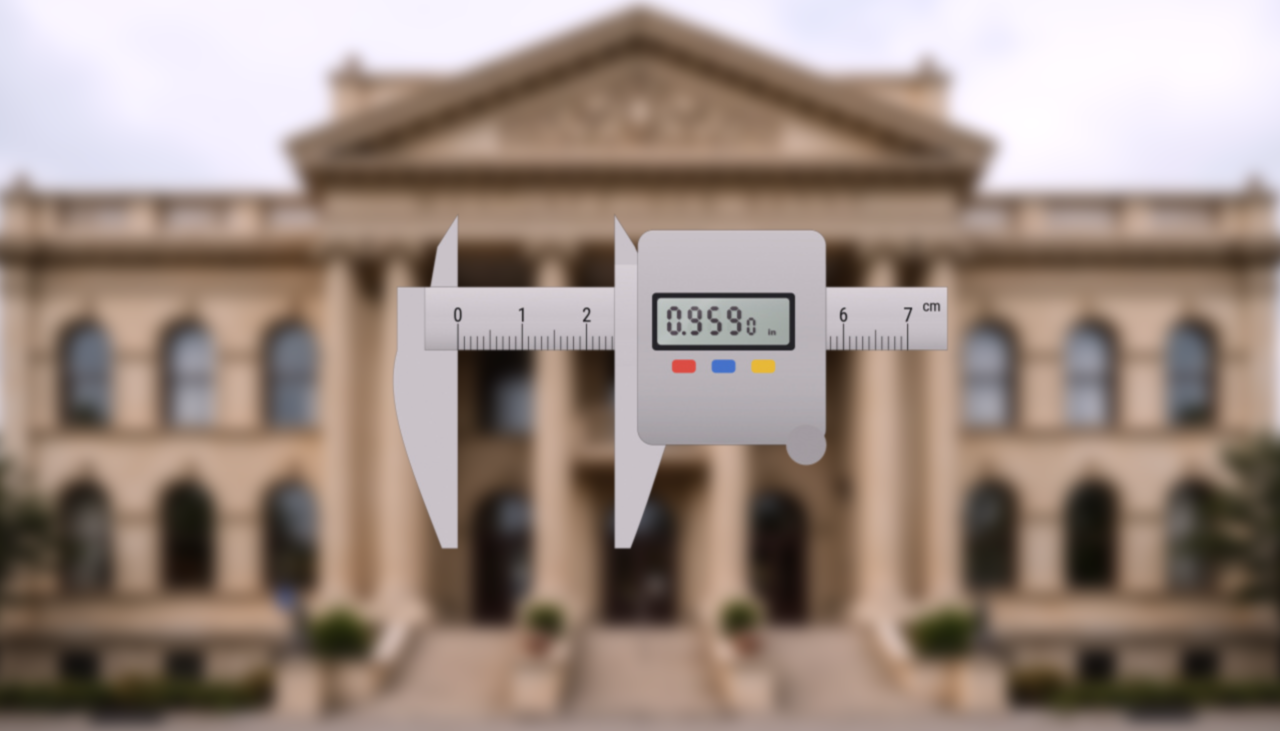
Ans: in 0.9590
